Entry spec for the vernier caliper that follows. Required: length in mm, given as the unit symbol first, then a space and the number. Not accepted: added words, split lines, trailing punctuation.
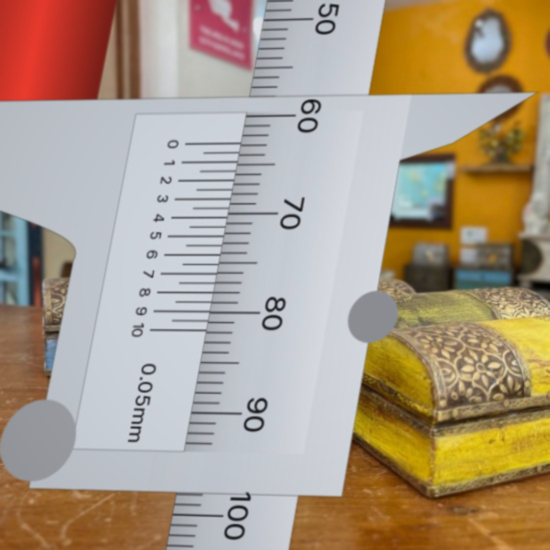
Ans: mm 62.8
